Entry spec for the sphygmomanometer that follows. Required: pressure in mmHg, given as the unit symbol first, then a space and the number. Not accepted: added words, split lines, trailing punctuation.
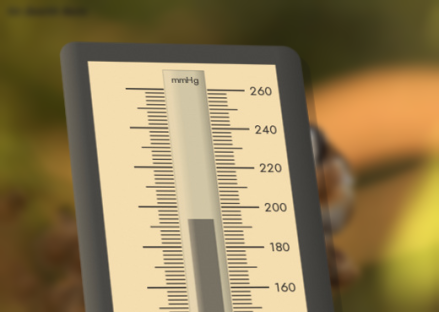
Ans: mmHg 194
